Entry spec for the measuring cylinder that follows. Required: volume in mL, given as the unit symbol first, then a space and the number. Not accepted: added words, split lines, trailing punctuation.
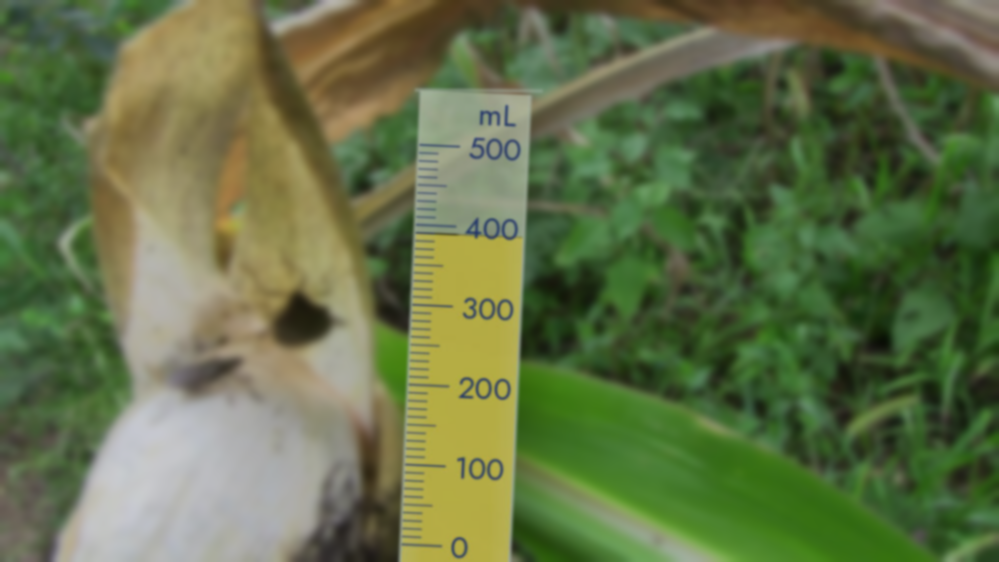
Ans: mL 390
